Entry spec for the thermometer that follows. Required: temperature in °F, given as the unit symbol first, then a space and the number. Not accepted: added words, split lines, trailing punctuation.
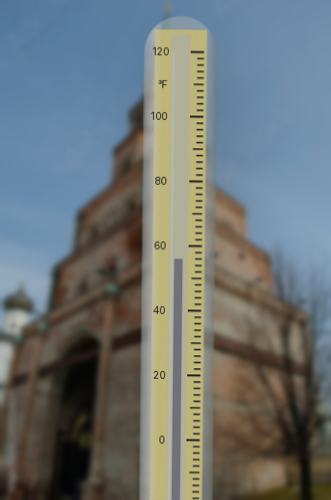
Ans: °F 56
